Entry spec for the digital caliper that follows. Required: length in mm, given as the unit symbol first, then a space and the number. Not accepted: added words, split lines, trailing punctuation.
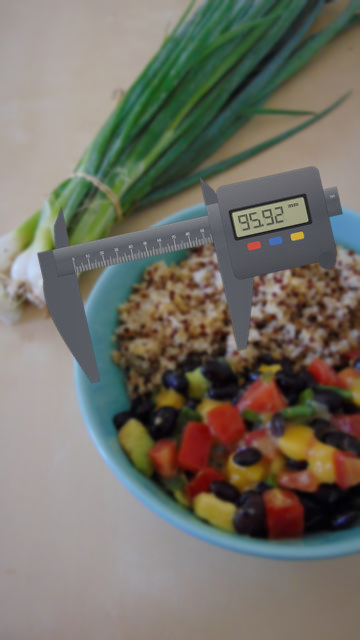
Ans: mm 95.92
